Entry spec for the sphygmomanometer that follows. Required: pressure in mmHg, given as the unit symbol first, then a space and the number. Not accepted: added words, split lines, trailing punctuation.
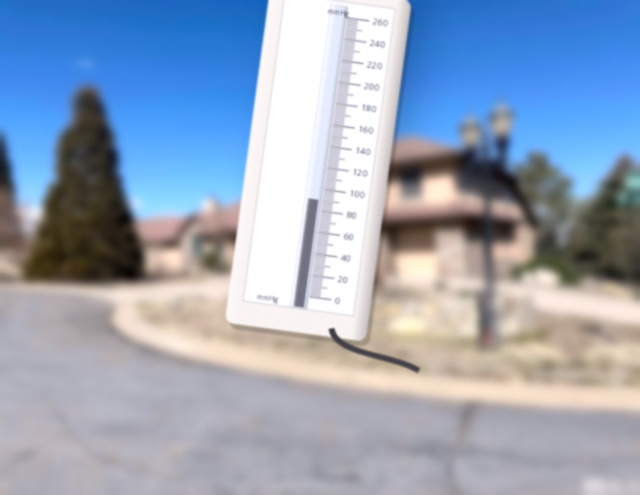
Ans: mmHg 90
